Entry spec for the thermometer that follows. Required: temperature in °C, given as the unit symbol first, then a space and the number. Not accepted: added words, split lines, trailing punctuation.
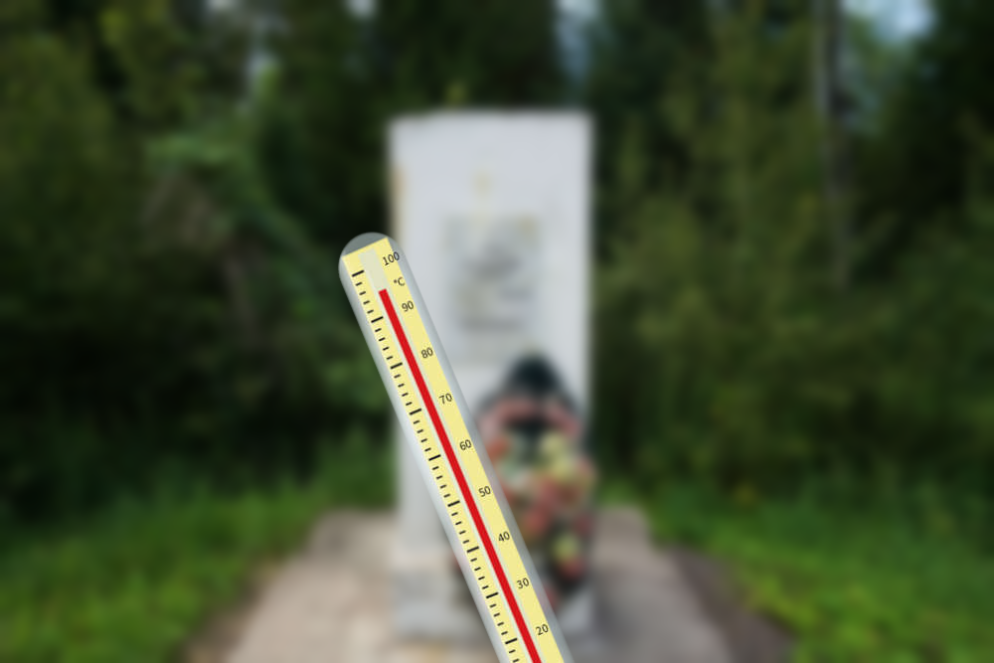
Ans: °C 95
